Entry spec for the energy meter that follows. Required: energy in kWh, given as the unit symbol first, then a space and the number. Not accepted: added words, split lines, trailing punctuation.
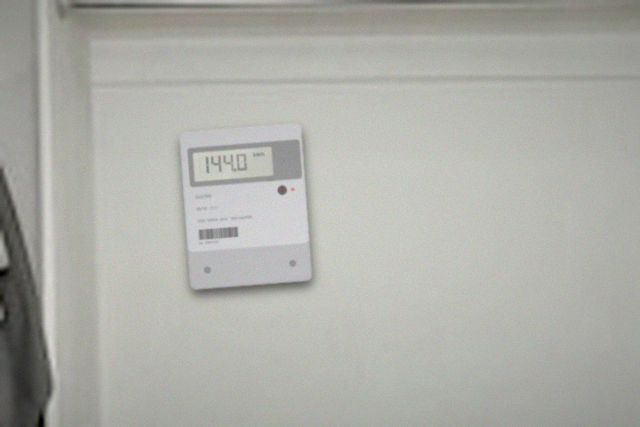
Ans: kWh 144.0
